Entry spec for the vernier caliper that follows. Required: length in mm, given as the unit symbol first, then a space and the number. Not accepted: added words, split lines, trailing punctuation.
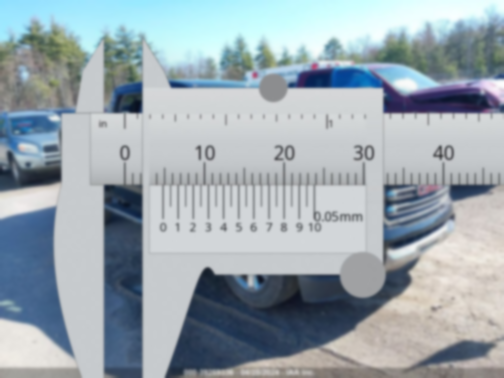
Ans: mm 4.8
